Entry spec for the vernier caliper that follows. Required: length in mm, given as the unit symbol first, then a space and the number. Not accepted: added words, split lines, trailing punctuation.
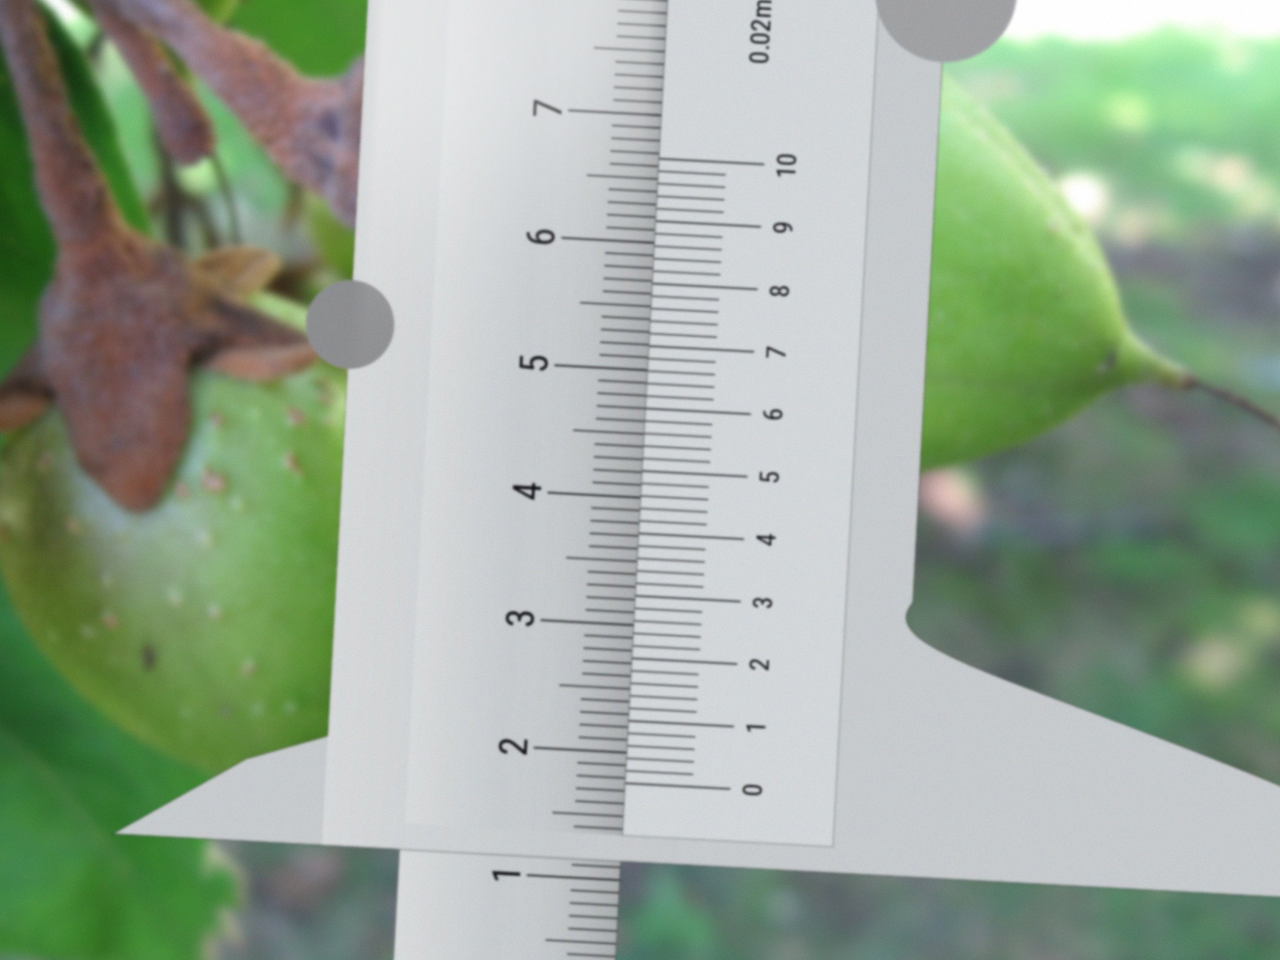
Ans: mm 17.6
